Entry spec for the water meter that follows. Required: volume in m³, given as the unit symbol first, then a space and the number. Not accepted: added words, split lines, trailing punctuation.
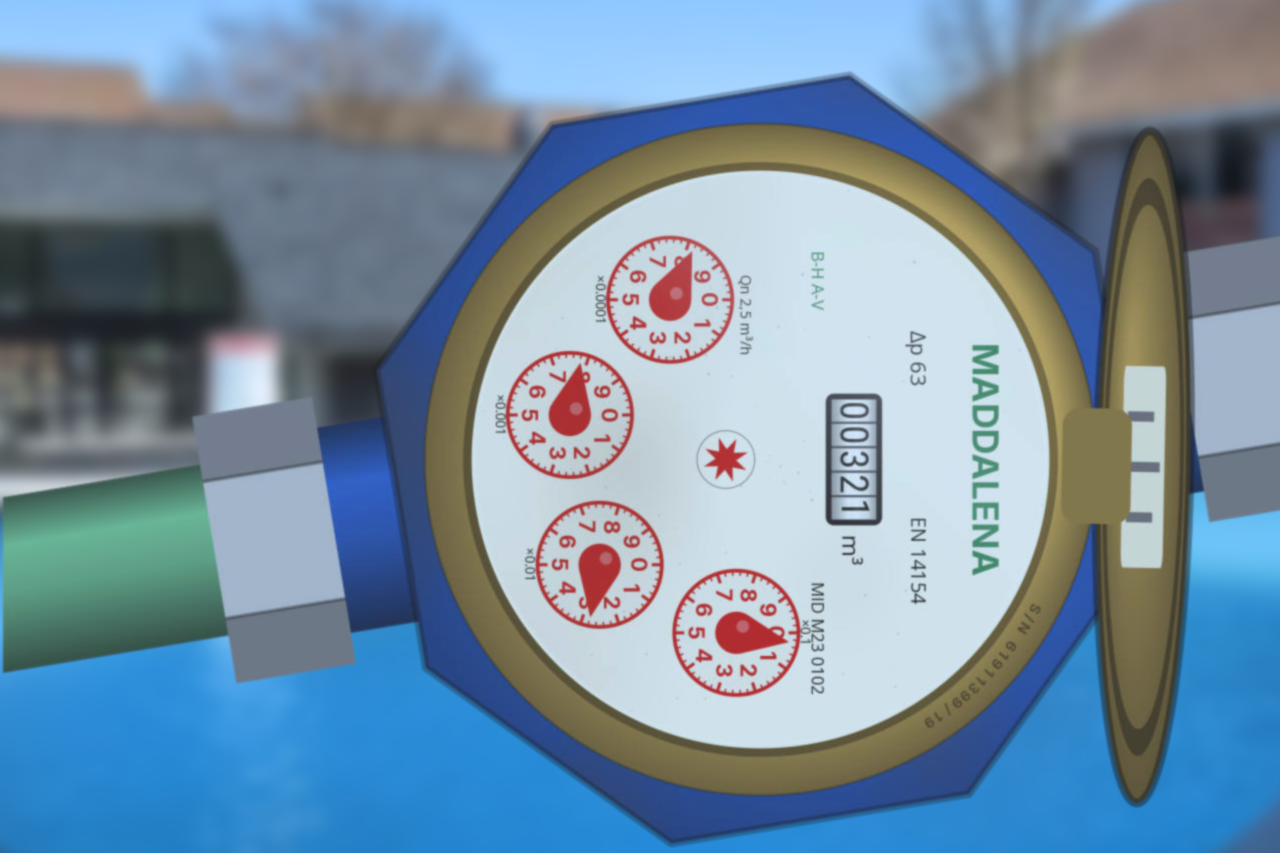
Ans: m³ 321.0278
